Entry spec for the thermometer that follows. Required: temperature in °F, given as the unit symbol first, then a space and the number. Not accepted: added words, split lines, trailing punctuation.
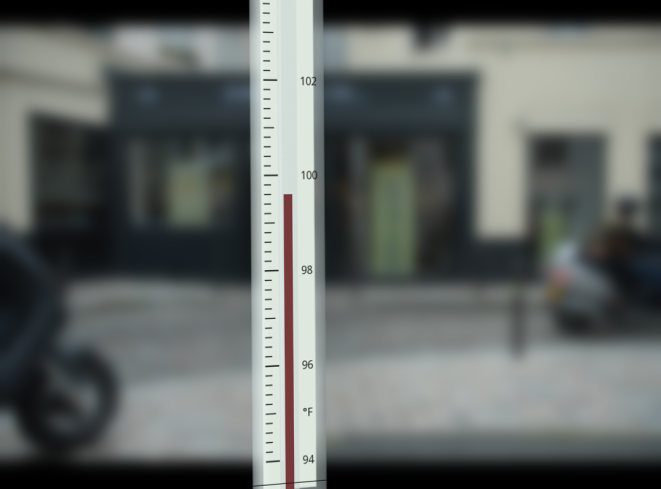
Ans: °F 99.6
